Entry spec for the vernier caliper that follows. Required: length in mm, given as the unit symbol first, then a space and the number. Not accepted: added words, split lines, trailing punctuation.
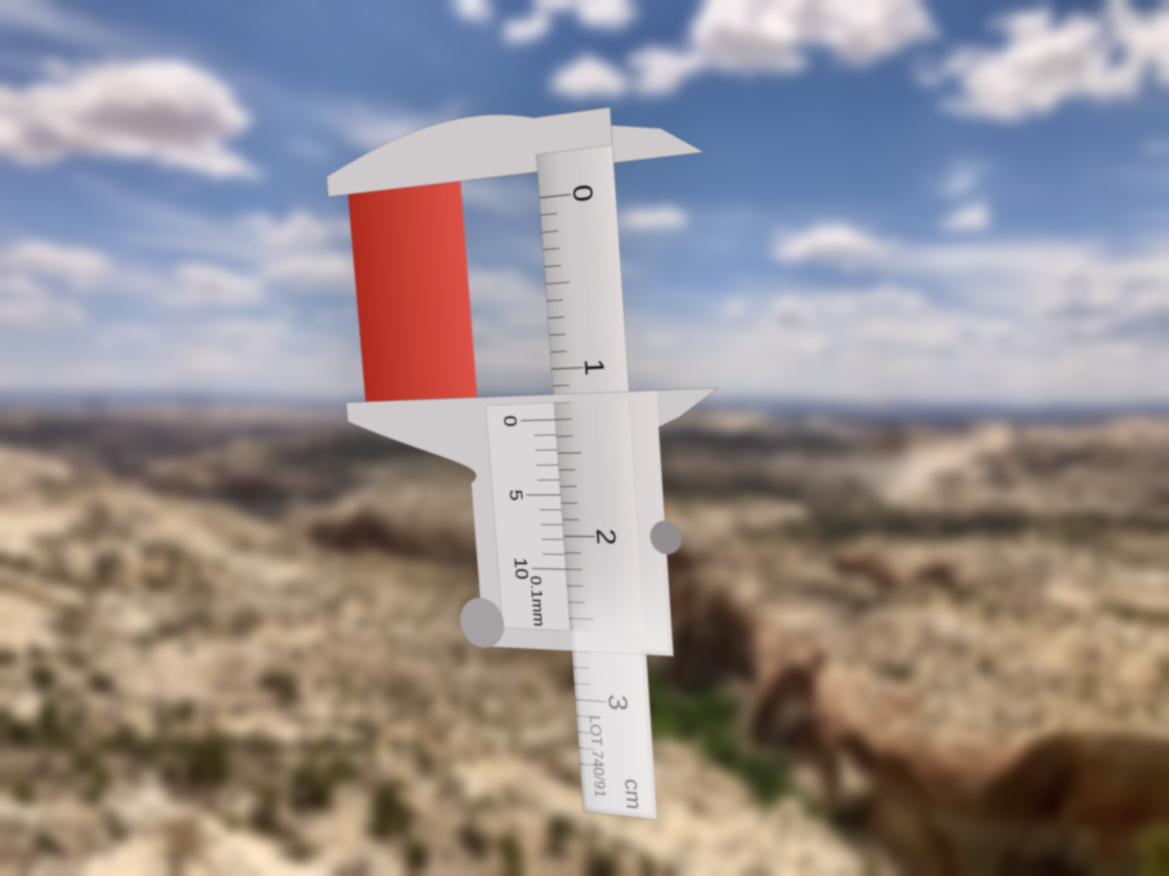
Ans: mm 13.0
